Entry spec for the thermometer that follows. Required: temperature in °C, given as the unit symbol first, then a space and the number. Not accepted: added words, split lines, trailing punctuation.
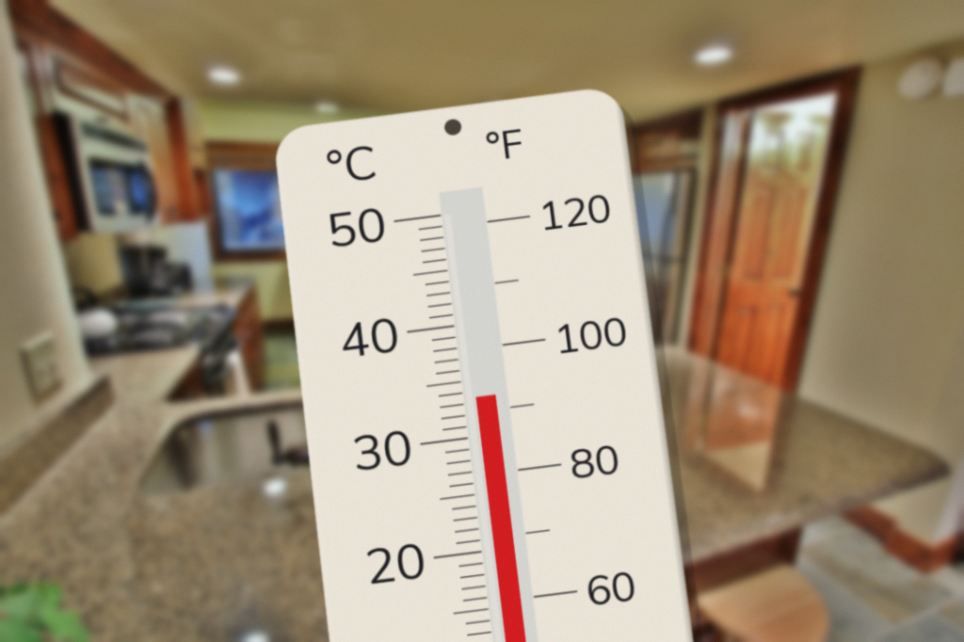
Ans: °C 33.5
